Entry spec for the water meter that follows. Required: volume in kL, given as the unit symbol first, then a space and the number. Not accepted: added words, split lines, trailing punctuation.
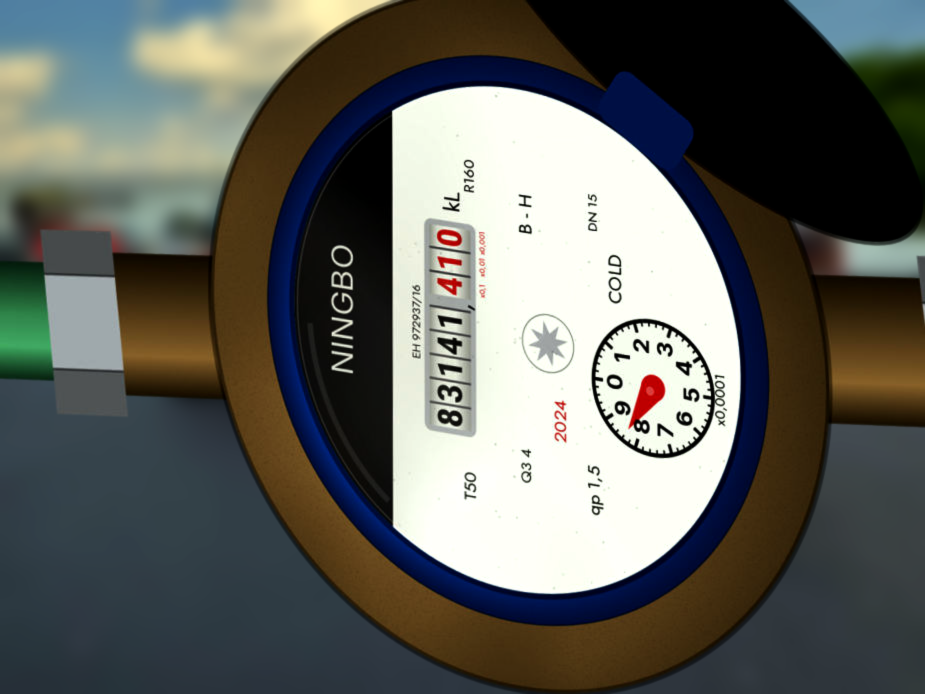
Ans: kL 83141.4108
